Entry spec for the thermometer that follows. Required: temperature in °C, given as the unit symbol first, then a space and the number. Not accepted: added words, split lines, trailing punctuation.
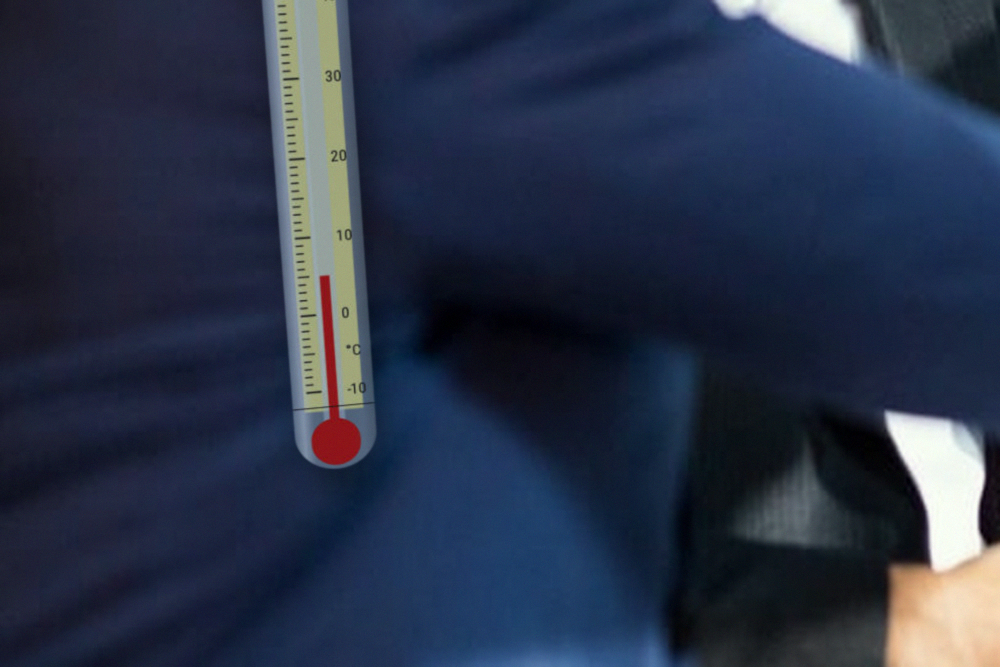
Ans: °C 5
